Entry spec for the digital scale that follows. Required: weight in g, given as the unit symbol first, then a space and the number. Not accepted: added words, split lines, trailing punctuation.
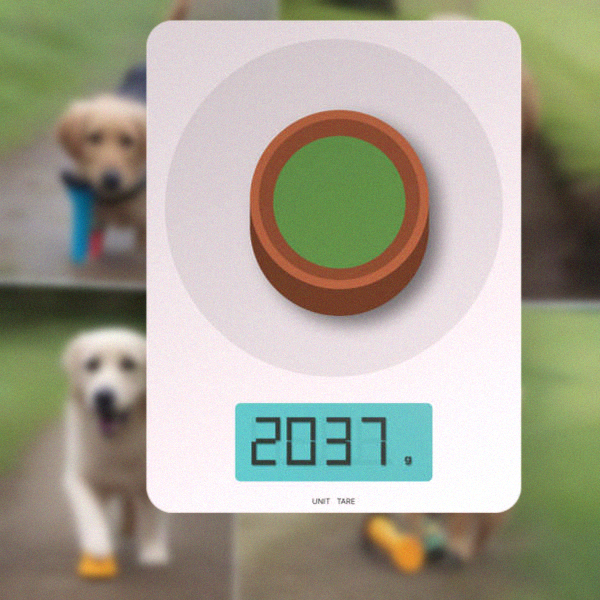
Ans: g 2037
